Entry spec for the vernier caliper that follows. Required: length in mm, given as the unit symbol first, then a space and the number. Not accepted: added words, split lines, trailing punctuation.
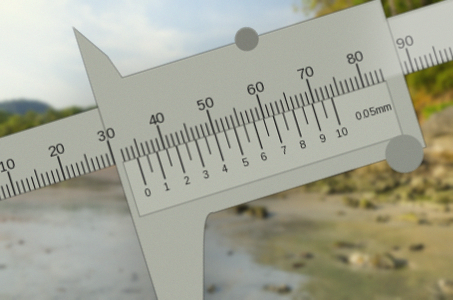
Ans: mm 34.5
